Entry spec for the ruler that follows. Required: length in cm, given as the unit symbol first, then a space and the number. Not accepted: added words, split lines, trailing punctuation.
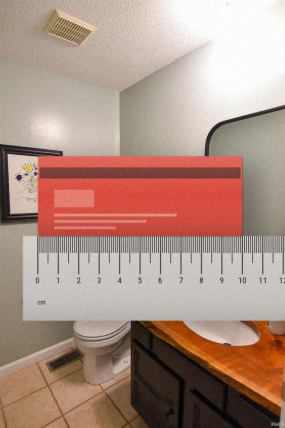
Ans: cm 10
